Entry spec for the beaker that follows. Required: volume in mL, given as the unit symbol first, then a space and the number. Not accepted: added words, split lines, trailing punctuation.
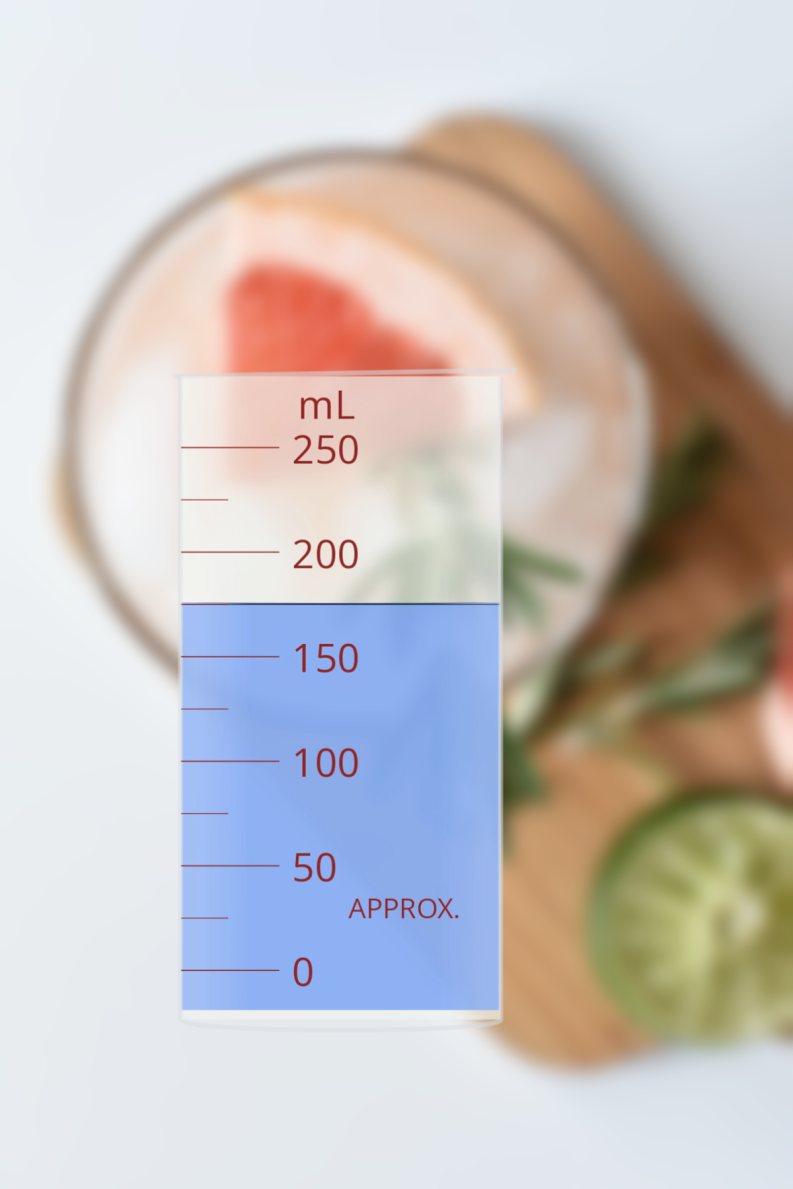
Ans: mL 175
